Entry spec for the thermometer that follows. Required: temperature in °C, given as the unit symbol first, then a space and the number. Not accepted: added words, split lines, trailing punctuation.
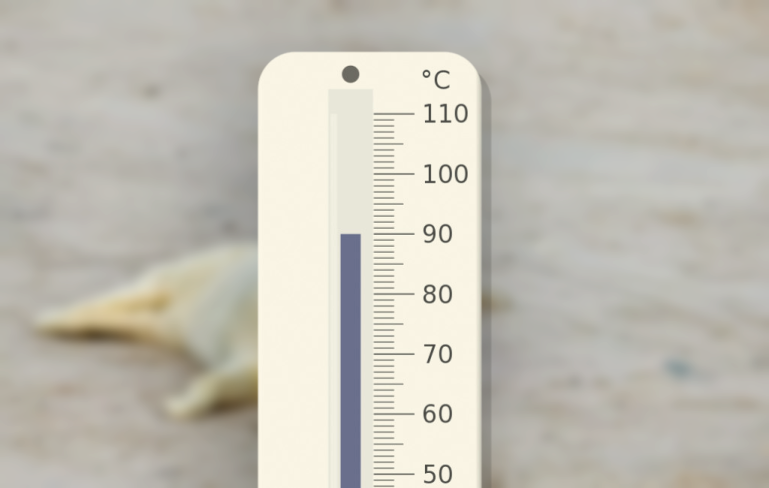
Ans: °C 90
